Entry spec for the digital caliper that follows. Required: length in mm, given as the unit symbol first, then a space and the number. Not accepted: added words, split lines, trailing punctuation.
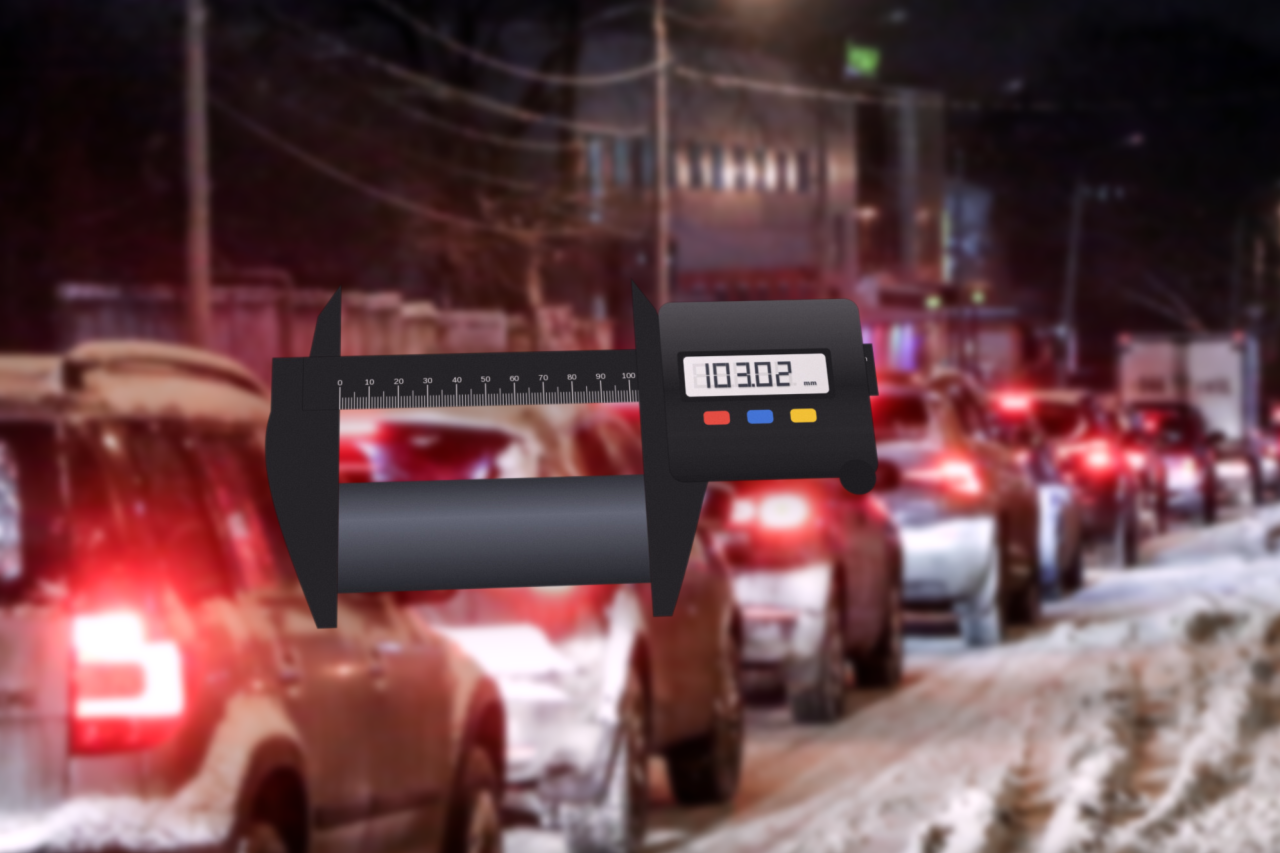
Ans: mm 103.02
